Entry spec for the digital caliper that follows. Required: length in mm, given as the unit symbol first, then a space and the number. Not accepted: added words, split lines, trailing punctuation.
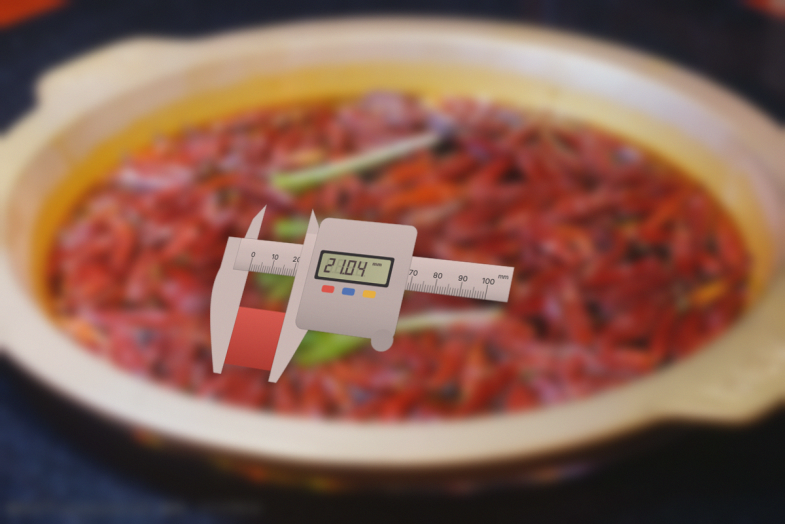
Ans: mm 21.04
